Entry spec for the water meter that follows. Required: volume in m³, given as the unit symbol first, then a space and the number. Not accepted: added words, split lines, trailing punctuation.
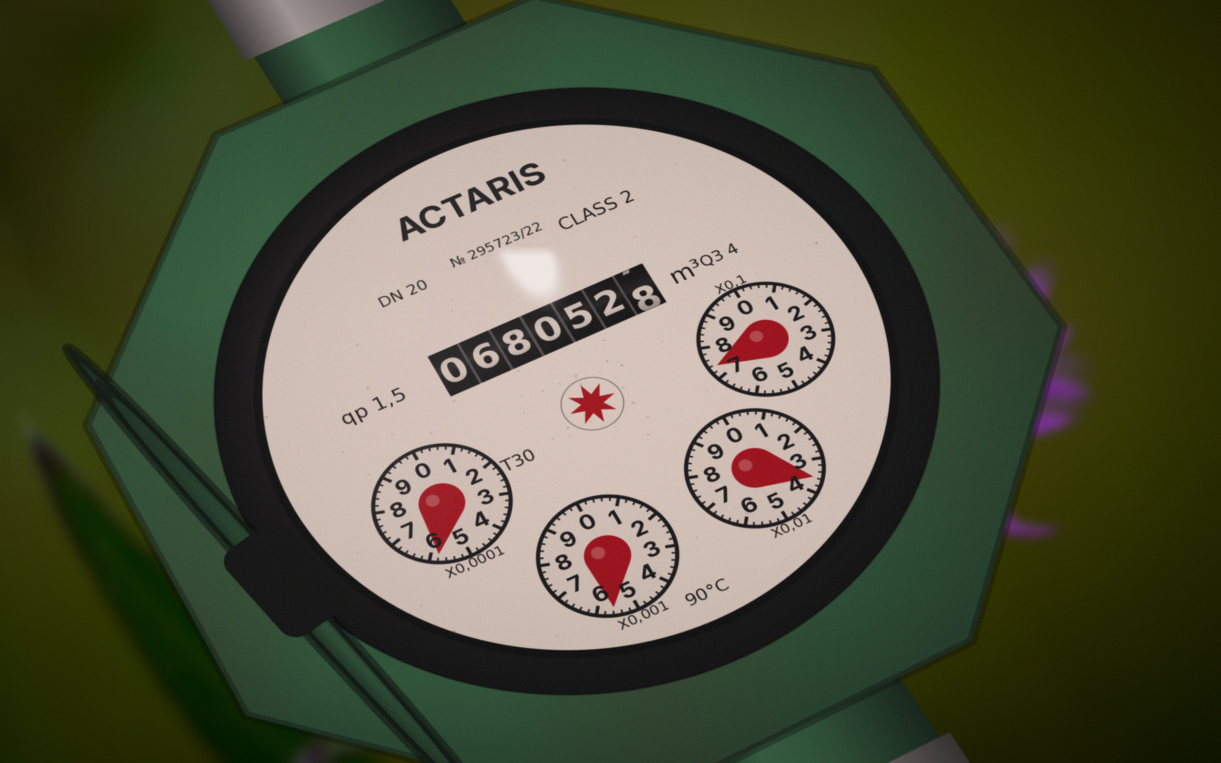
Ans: m³ 680527.7355
